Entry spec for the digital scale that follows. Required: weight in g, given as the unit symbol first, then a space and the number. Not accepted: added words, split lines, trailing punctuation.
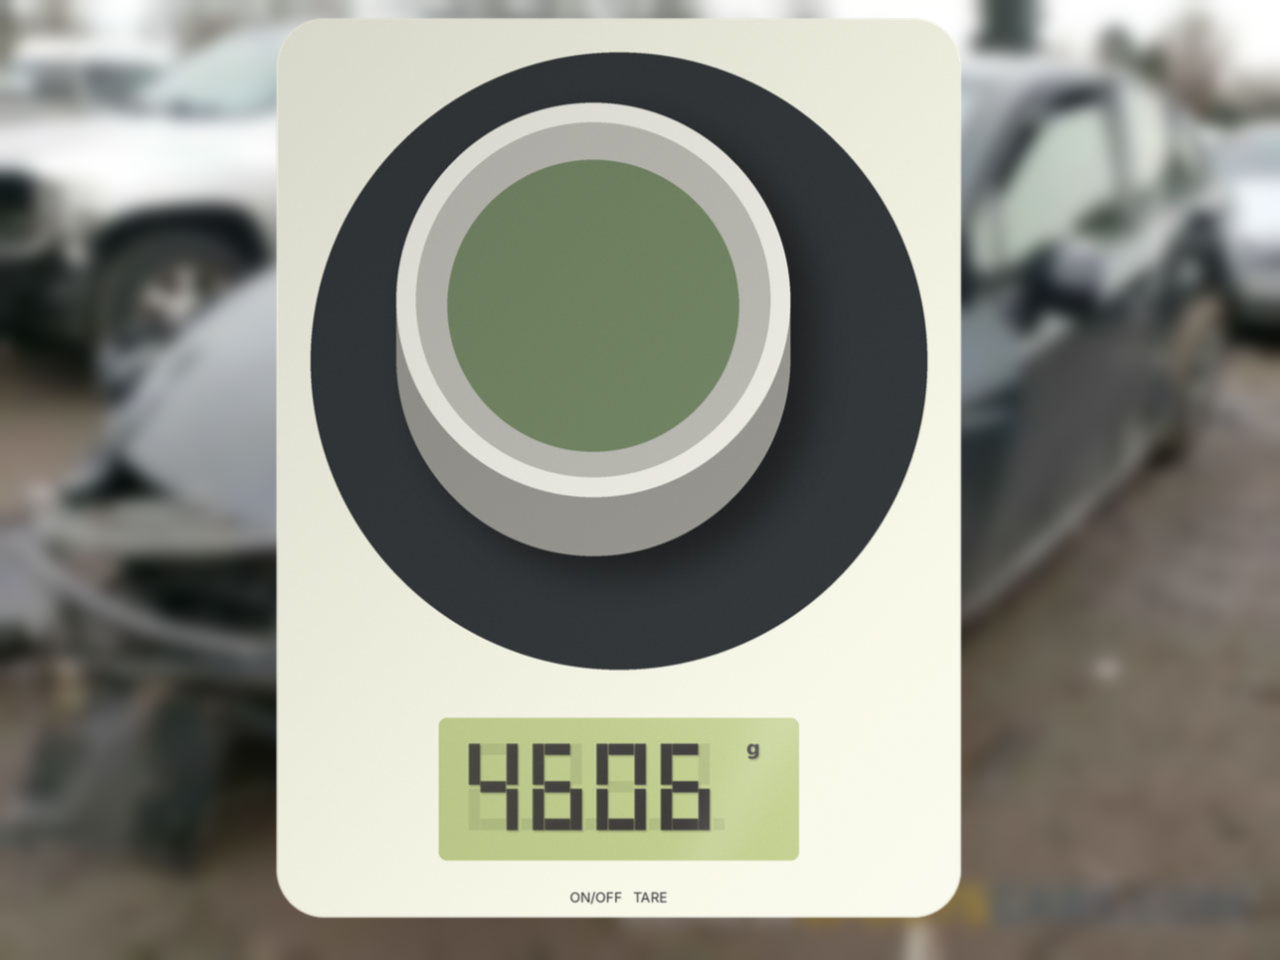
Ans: g 4606
